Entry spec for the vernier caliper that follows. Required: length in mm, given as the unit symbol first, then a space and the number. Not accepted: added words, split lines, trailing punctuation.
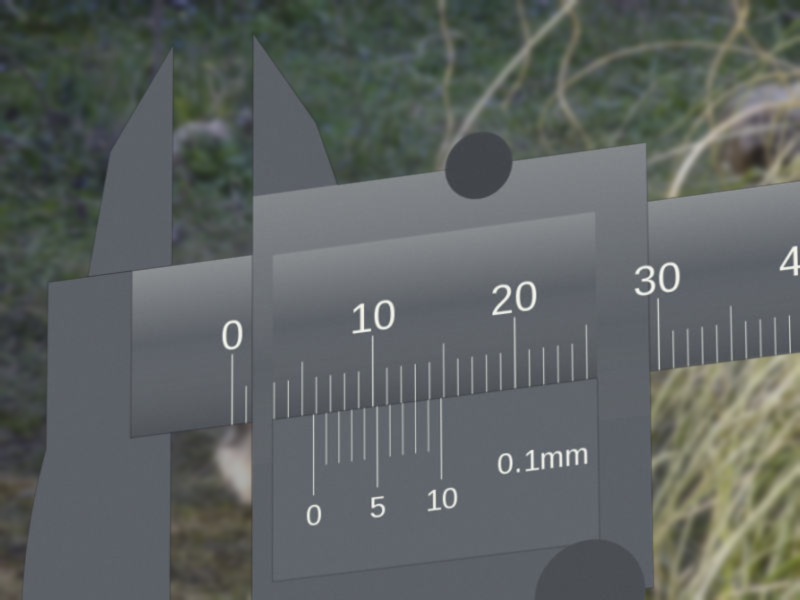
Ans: mm 5.8
